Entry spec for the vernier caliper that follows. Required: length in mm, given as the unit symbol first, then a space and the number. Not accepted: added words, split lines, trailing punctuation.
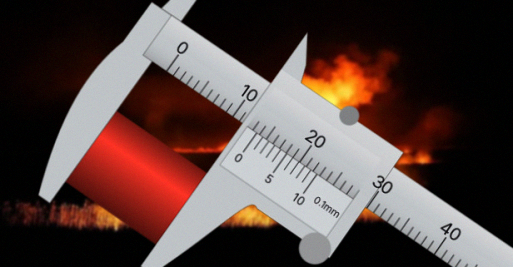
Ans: mm 13.6
